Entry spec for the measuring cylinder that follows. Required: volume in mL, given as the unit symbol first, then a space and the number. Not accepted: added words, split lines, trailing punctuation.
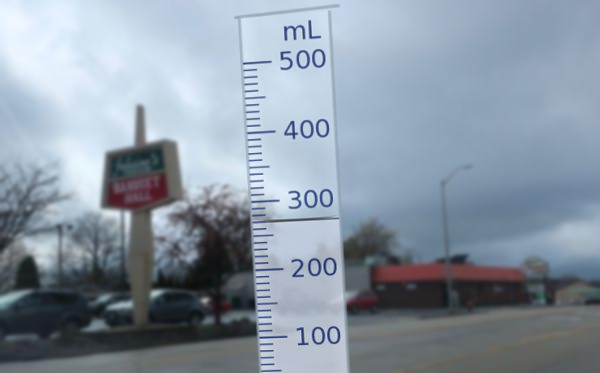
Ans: mL 270
